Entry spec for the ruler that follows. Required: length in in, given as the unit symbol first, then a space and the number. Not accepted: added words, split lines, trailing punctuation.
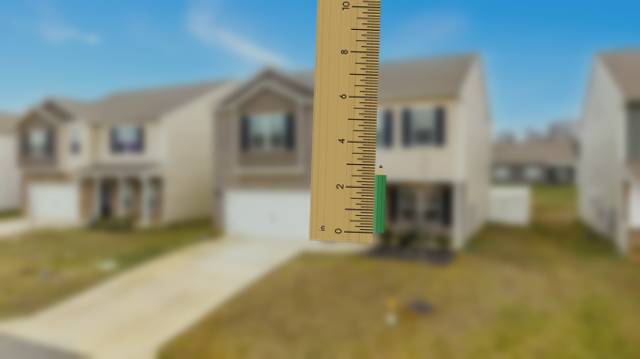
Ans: in 3
